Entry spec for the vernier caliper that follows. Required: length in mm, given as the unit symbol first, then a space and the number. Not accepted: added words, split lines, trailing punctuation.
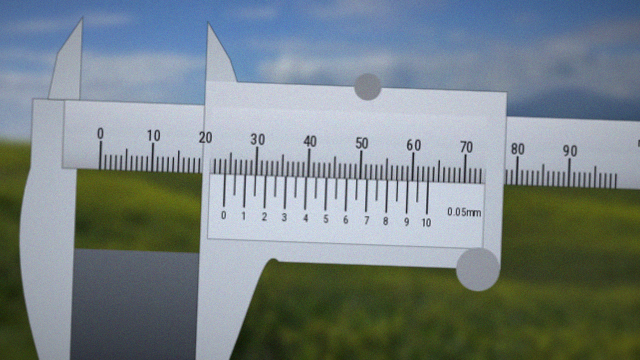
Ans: mm 24.0
